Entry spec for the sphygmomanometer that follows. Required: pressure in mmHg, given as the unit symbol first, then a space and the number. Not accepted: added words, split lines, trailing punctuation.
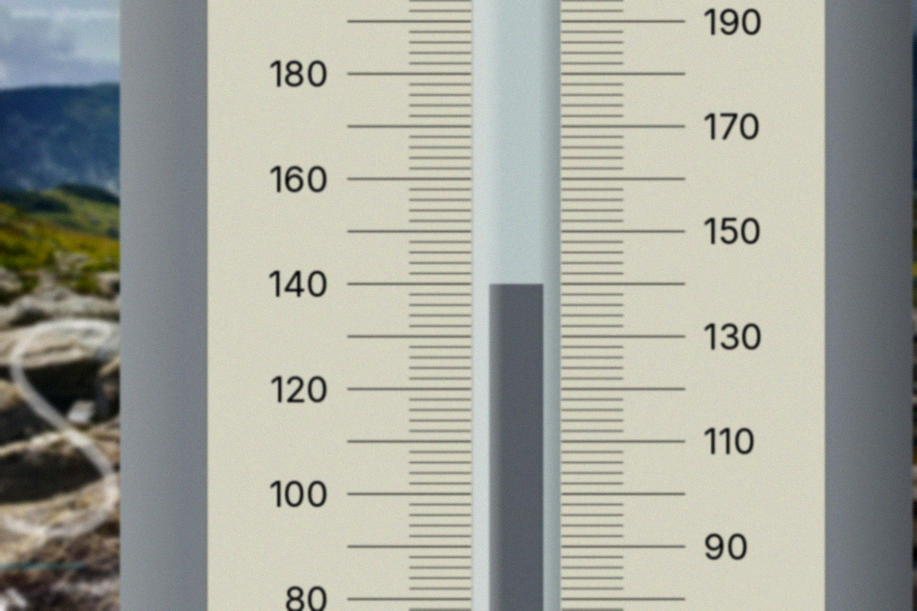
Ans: mmHg 140
